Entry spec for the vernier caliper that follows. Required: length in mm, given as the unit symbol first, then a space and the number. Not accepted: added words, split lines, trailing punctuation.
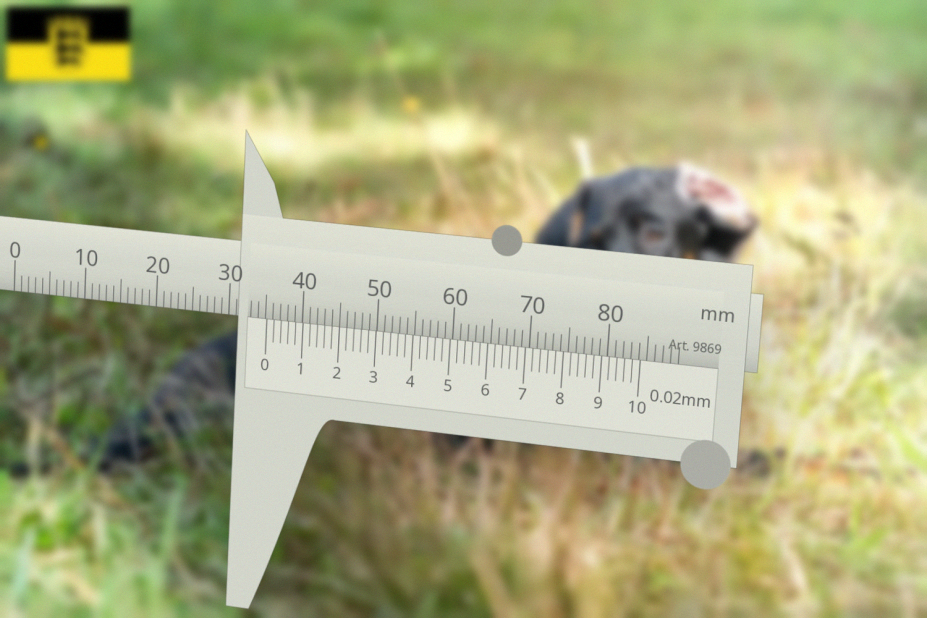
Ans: mm 35.2
